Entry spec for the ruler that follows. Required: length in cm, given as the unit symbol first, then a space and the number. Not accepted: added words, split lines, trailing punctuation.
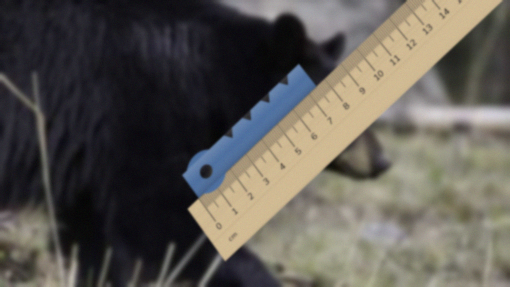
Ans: cm 7.5
